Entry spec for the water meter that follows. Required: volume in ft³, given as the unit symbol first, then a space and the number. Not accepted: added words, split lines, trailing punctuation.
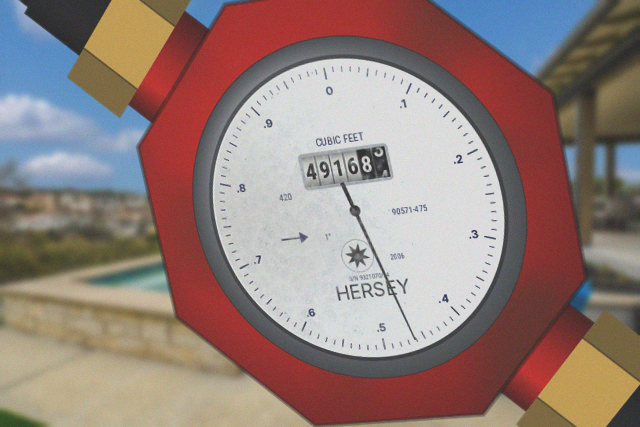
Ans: ft³ 491683.46
